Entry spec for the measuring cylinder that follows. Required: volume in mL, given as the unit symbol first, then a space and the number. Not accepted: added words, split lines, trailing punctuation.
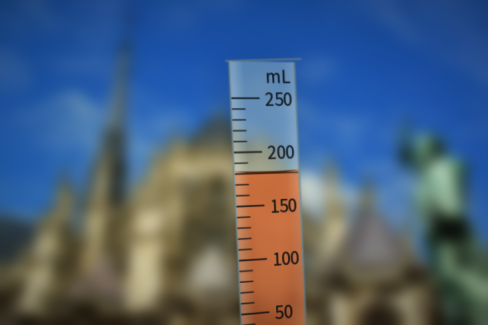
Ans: mL 180
